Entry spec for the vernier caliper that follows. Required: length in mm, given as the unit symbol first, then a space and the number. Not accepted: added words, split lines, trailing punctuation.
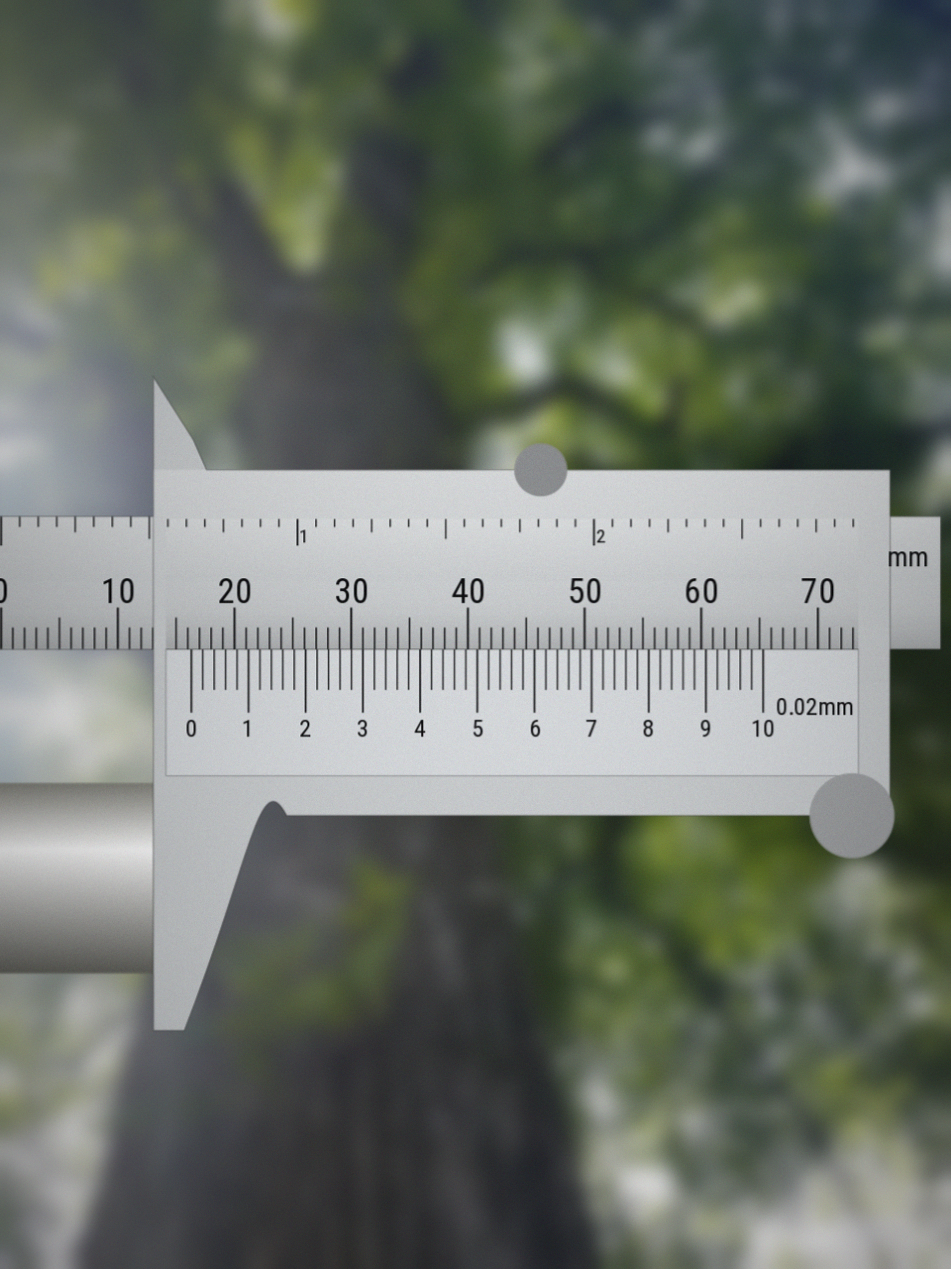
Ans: mm 16.3
